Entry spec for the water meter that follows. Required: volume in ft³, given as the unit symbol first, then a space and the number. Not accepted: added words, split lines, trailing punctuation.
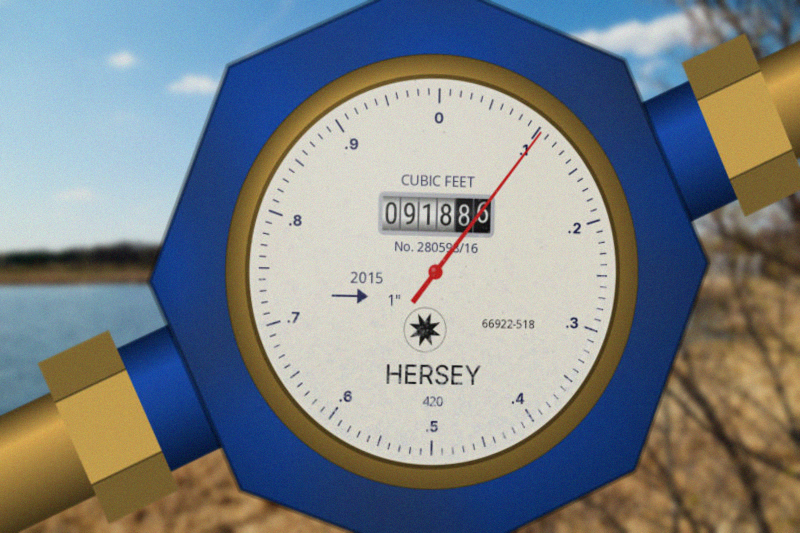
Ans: ft³ 91886.10
